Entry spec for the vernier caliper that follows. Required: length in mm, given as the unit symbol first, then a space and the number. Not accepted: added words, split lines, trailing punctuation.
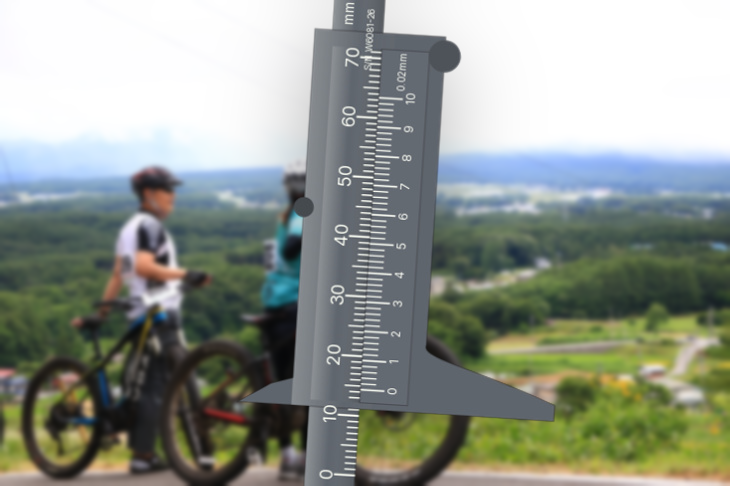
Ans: mm 14.4
